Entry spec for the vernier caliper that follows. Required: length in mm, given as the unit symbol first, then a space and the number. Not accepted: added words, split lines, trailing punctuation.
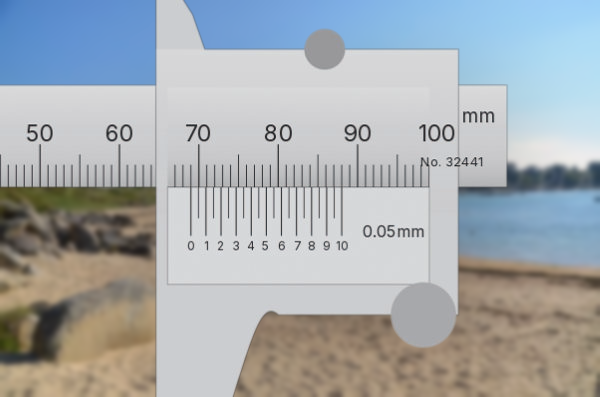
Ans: mm 69.0
